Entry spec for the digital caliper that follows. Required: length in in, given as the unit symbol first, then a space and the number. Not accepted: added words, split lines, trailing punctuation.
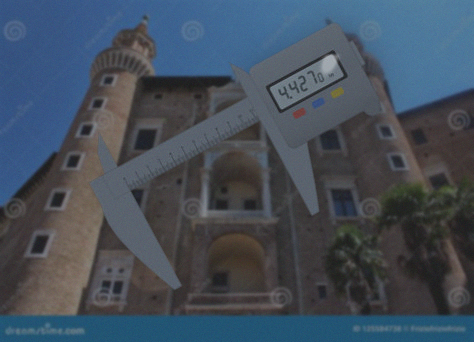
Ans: in 4.4270
